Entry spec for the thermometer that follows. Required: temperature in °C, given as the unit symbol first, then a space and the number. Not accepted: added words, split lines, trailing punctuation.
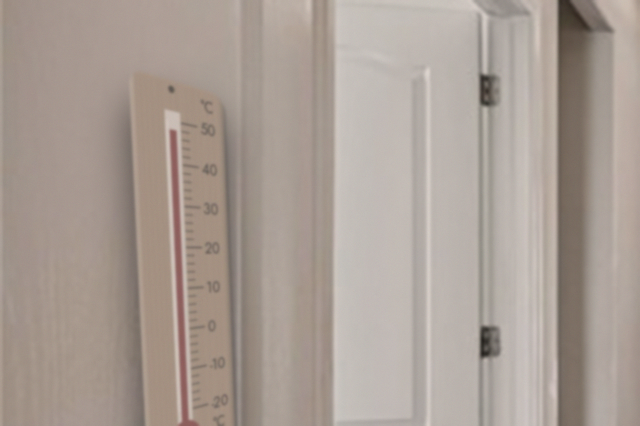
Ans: °C 48
